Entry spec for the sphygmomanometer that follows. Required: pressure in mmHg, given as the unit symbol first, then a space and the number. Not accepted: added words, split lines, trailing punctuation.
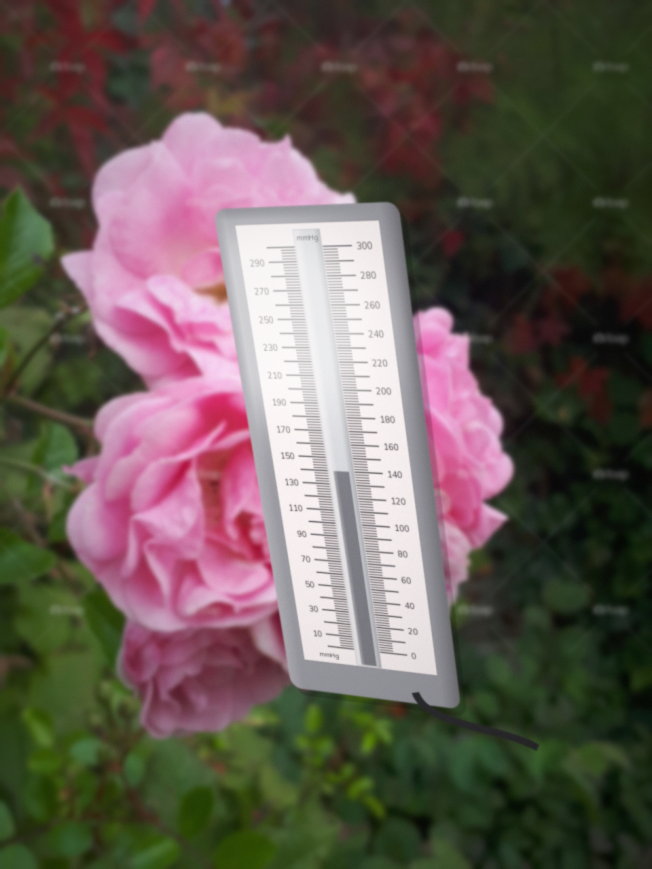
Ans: mmHg 140
